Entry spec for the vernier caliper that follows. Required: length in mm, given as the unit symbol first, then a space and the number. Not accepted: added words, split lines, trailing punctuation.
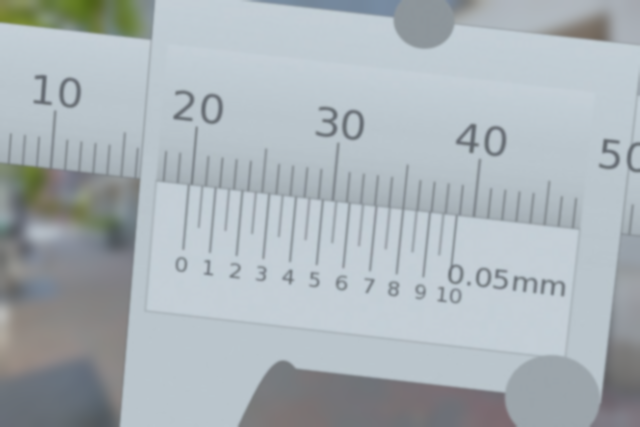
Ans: mm 19.8
